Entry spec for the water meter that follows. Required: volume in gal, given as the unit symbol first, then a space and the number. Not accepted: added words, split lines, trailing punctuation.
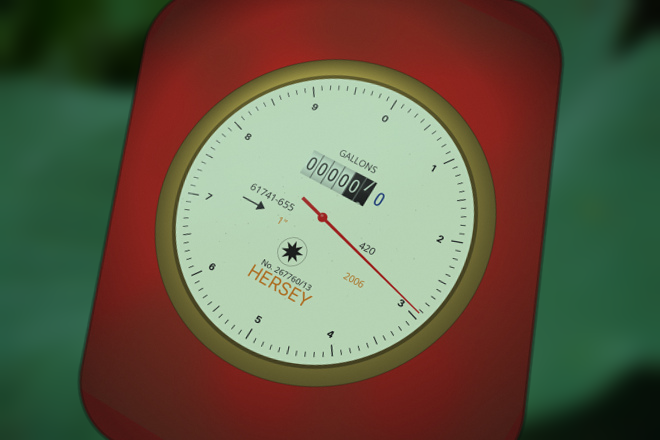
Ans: gal 72.9
